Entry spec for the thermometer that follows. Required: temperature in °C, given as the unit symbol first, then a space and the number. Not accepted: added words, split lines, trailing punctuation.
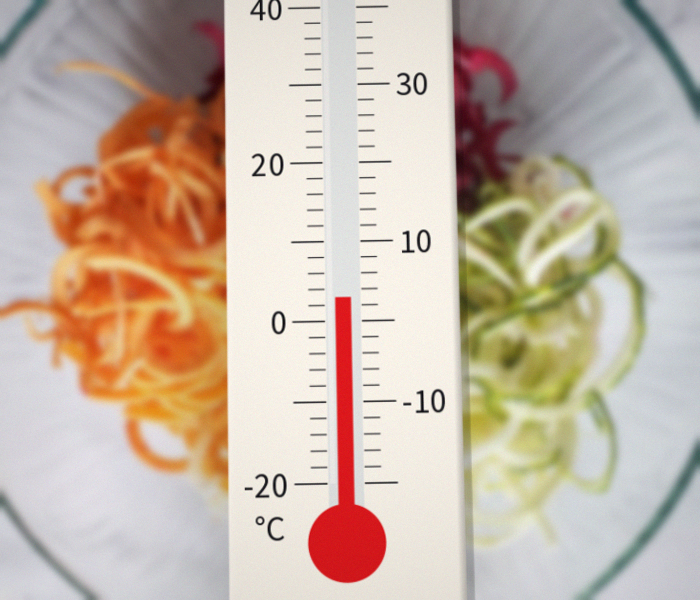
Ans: °C 3
